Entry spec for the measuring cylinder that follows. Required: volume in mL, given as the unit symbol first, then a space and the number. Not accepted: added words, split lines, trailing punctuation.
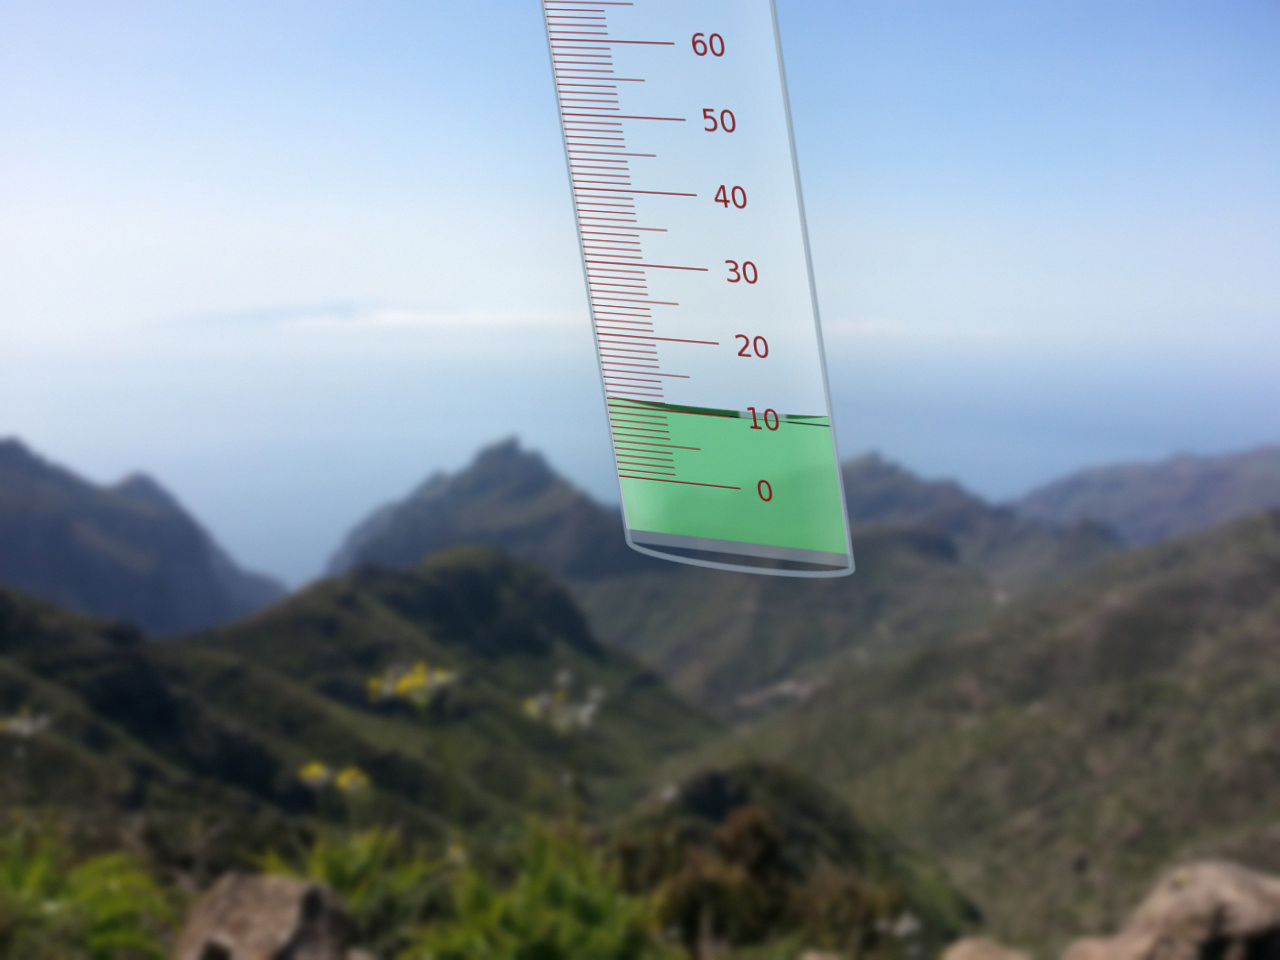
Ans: mL 10
